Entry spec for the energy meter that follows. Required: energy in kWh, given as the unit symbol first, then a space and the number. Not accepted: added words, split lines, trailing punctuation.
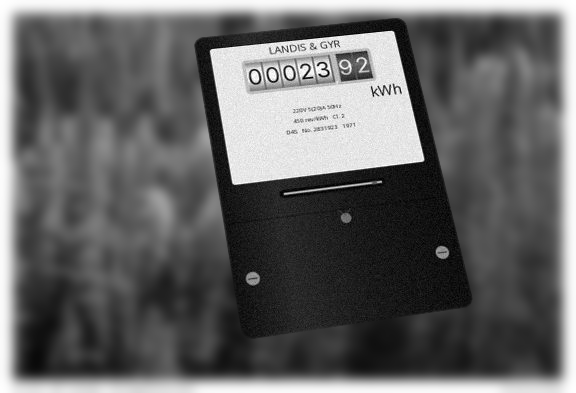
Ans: kWh 23.92
